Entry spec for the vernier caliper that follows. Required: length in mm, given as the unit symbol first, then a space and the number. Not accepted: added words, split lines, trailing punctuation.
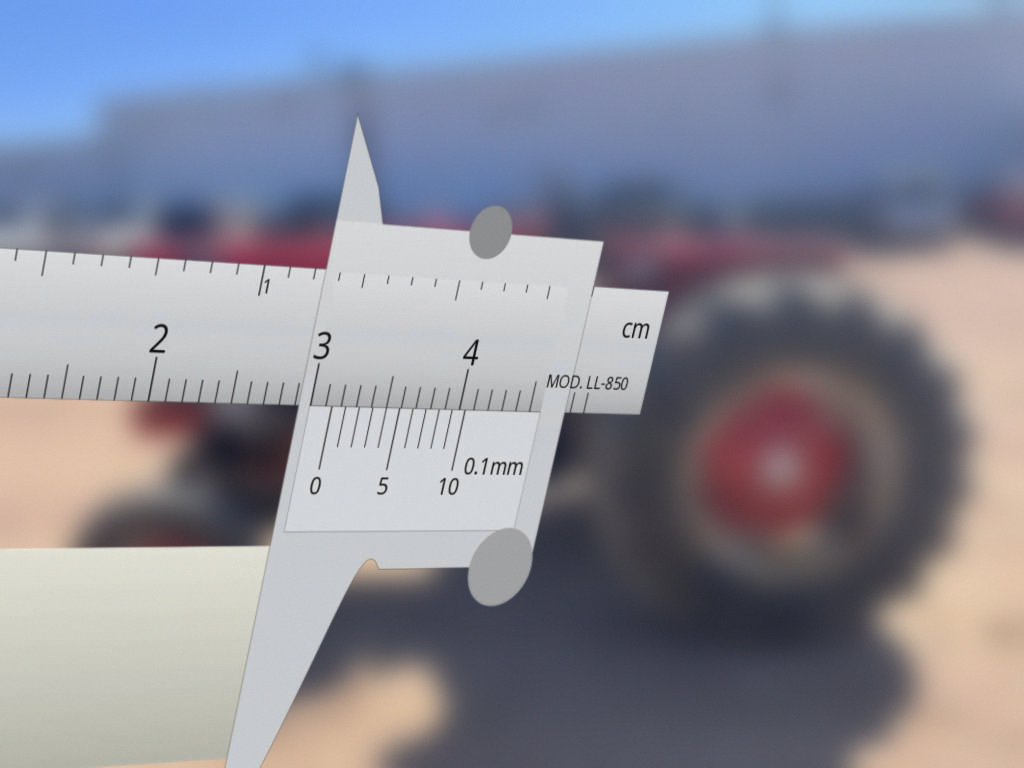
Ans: mm 31.4
